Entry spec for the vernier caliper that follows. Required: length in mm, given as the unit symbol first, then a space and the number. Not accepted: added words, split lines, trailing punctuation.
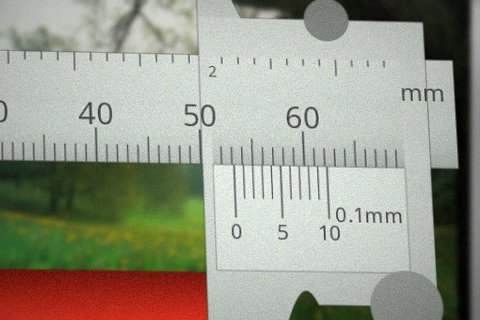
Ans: mm 53.2
